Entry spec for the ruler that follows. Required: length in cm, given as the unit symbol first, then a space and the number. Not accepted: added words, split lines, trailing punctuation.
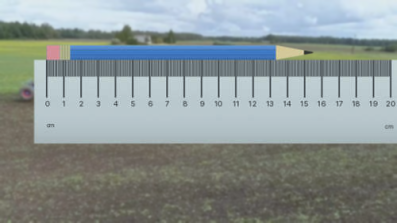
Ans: cm 15.5
